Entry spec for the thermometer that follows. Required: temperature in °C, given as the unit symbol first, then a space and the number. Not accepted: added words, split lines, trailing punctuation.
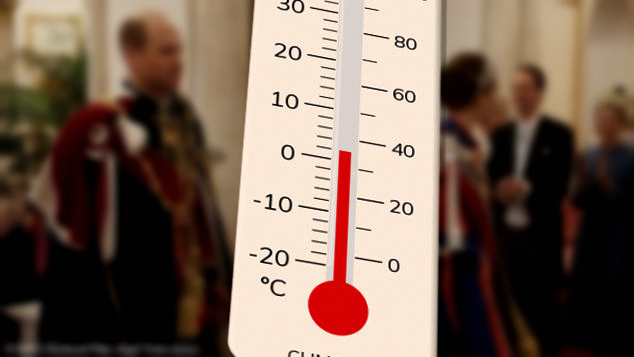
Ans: °C 2
